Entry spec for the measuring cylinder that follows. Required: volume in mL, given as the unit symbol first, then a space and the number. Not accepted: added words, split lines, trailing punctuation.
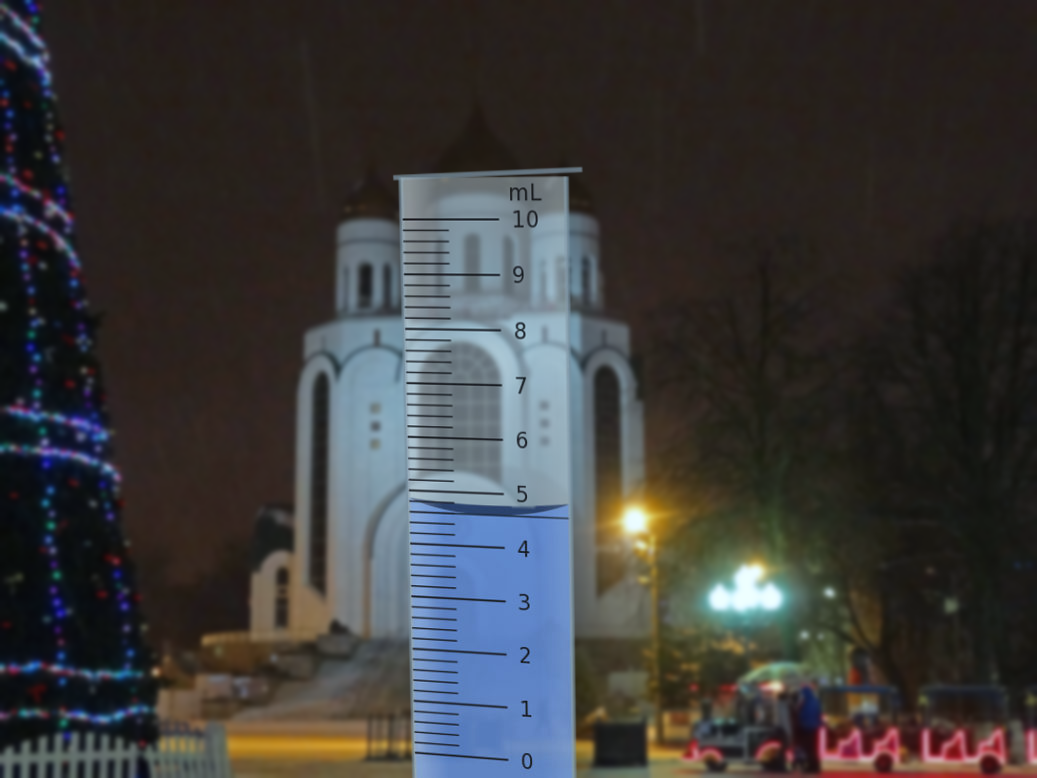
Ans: mL 4.6
